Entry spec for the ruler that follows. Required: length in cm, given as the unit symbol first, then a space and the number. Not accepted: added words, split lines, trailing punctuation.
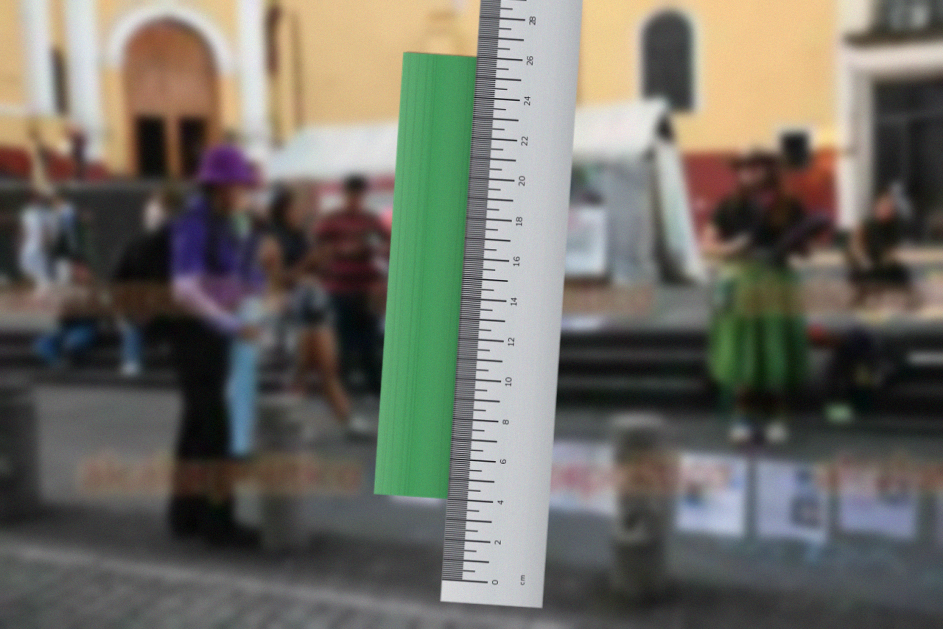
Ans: cm 22
